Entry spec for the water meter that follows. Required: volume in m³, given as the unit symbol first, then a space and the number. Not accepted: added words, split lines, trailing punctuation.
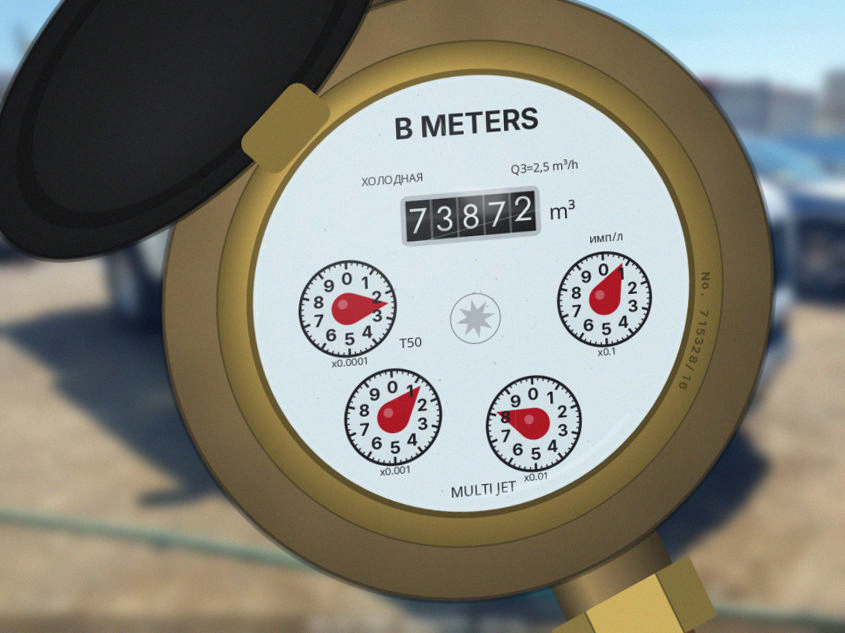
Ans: m³ 73872.0812
